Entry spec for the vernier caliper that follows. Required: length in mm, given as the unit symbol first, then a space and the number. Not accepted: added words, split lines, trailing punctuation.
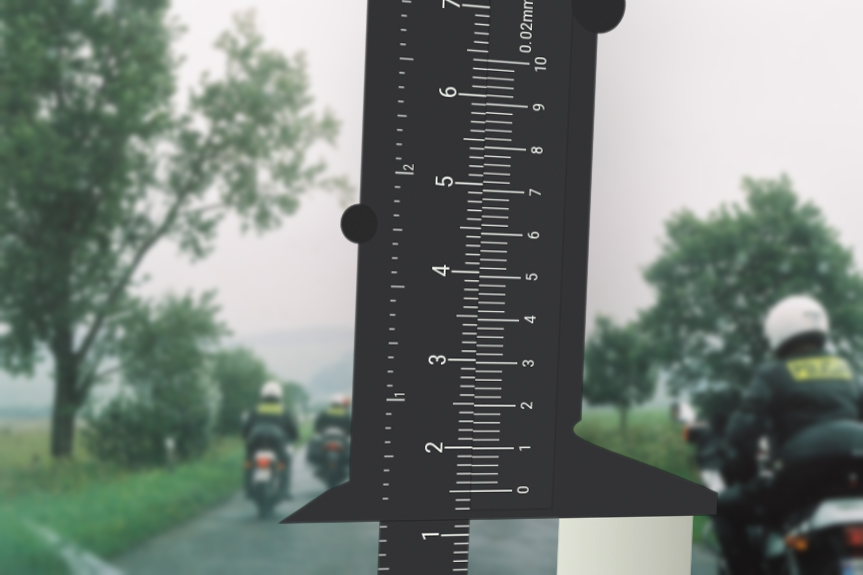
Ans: mm 15.0
